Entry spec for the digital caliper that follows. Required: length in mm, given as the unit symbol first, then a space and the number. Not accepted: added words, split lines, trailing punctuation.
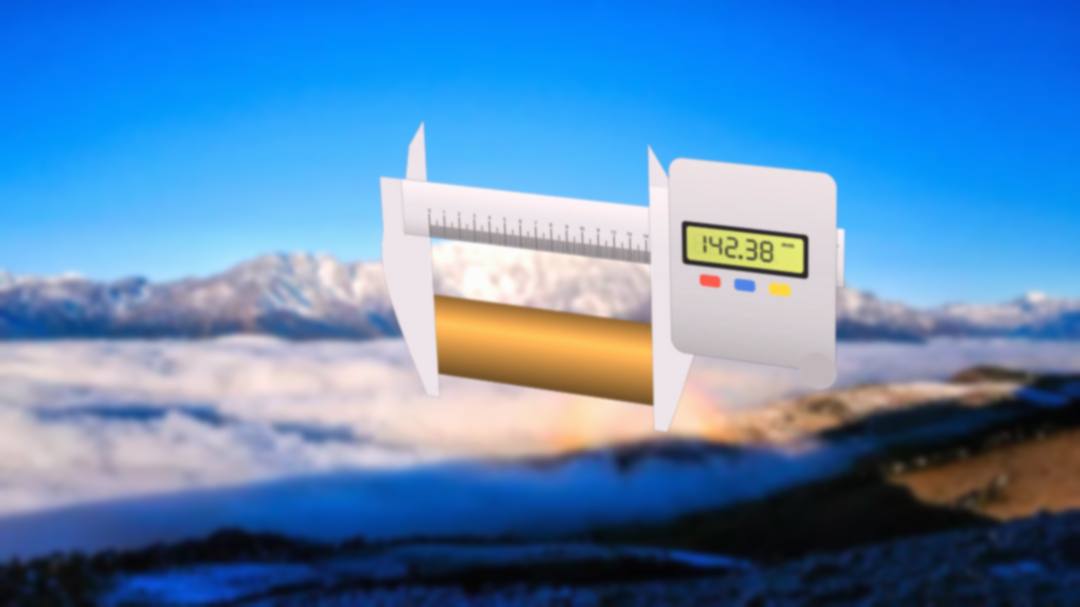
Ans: mm 142.38
